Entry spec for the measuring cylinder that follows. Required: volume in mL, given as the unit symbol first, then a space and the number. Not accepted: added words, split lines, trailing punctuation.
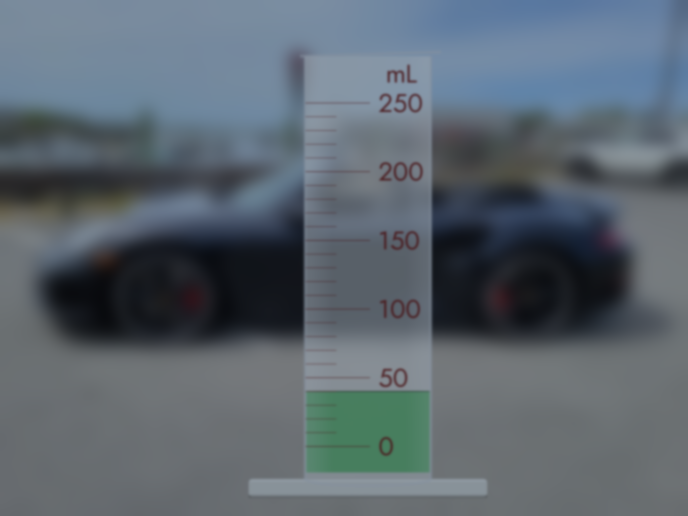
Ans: mL 40
